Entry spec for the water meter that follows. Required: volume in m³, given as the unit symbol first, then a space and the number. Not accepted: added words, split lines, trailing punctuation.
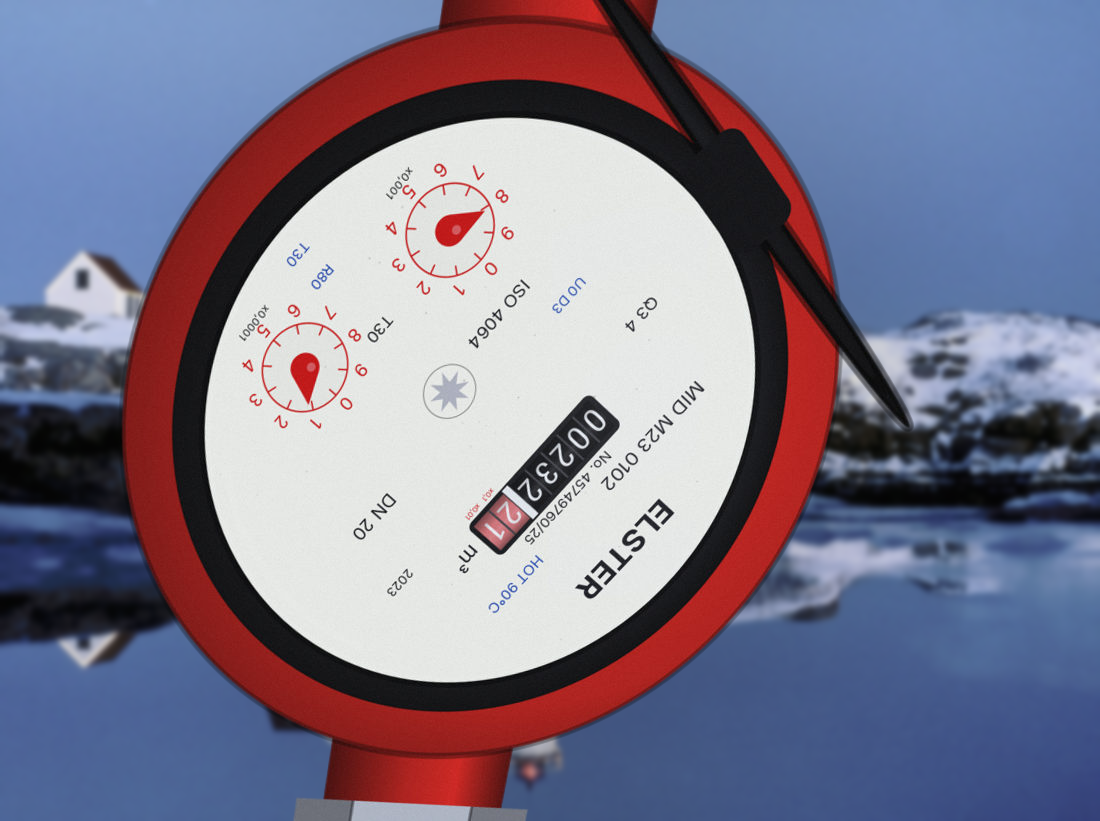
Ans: m³ 232.2181
